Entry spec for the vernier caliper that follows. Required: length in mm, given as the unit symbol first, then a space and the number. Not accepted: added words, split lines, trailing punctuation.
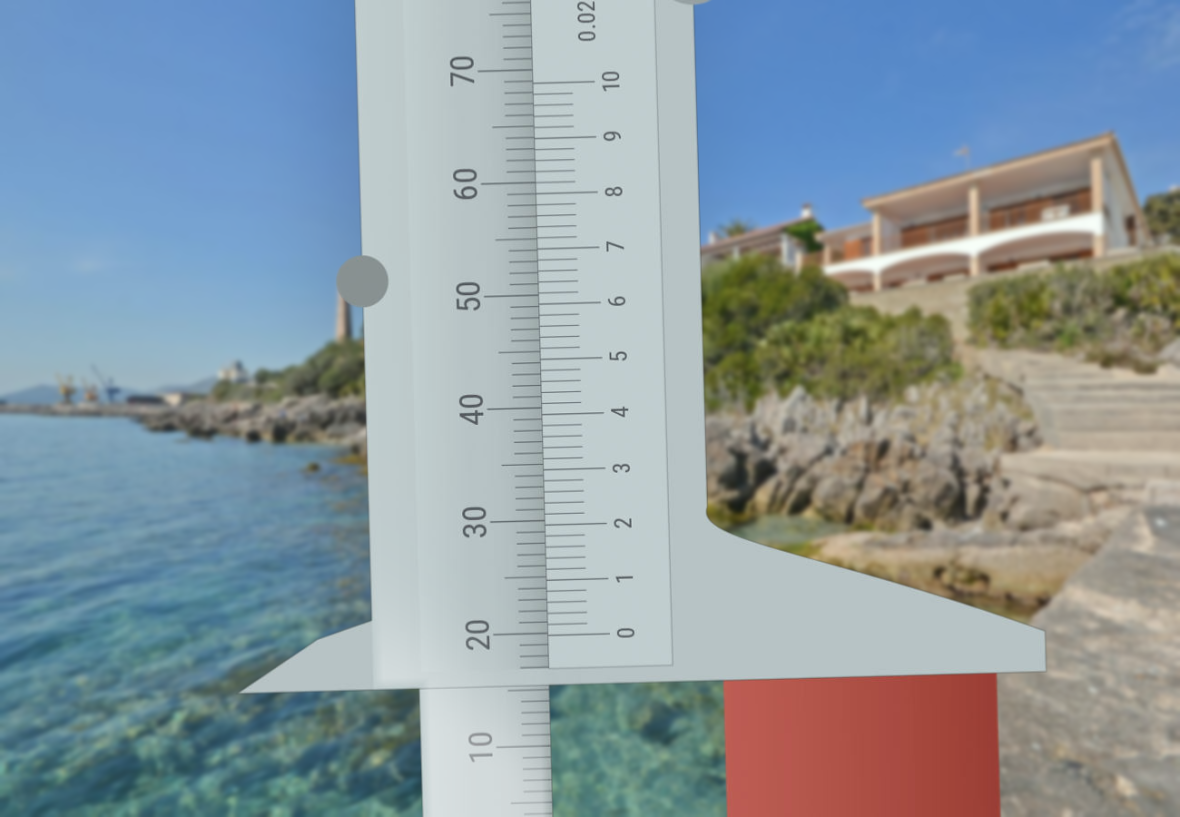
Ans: mm 19.8
